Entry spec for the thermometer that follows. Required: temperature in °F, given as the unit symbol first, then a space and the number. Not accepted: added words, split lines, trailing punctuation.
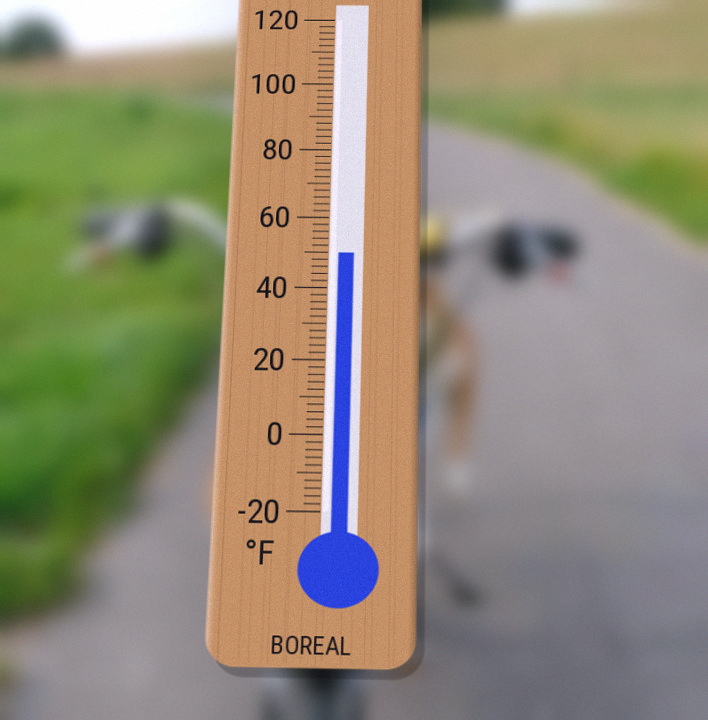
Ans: °F 50
